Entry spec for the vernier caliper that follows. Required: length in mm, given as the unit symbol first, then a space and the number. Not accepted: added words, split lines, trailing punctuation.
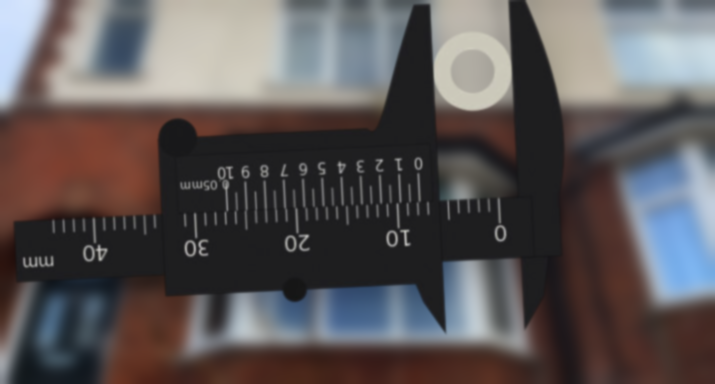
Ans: mm 7.8
